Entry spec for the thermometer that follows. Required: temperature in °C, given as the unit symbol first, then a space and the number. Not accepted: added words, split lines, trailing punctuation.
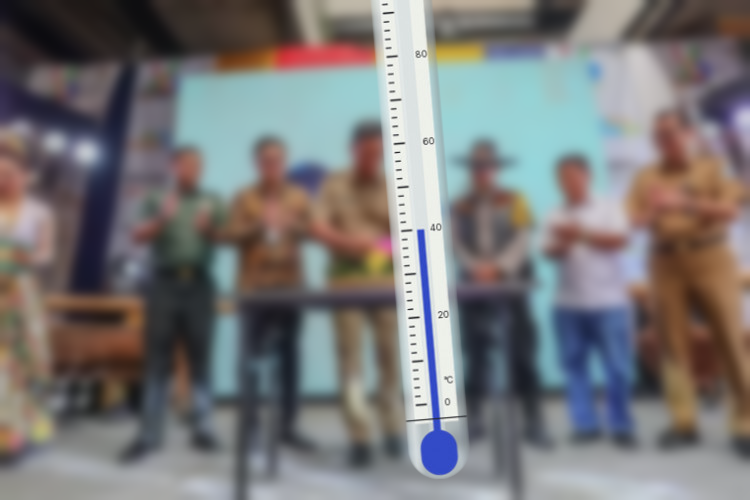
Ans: °C 40
